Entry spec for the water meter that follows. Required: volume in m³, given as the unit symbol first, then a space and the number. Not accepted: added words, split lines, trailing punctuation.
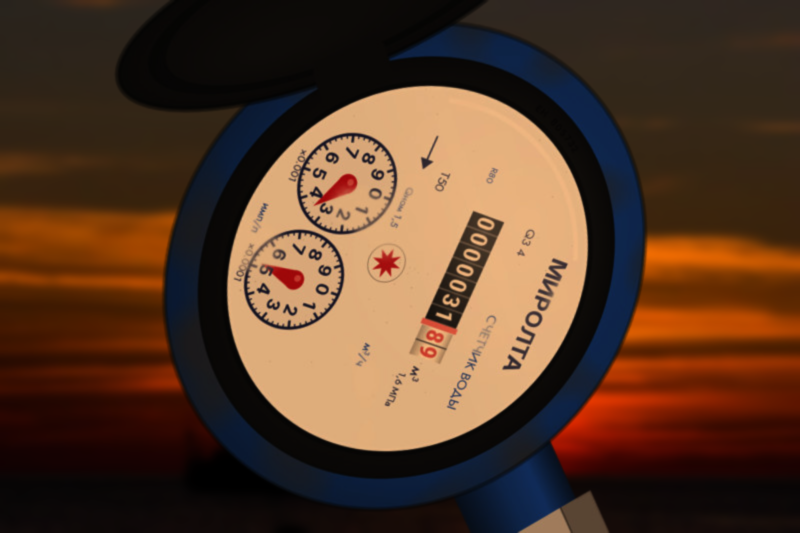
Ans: m³ 31.8935
